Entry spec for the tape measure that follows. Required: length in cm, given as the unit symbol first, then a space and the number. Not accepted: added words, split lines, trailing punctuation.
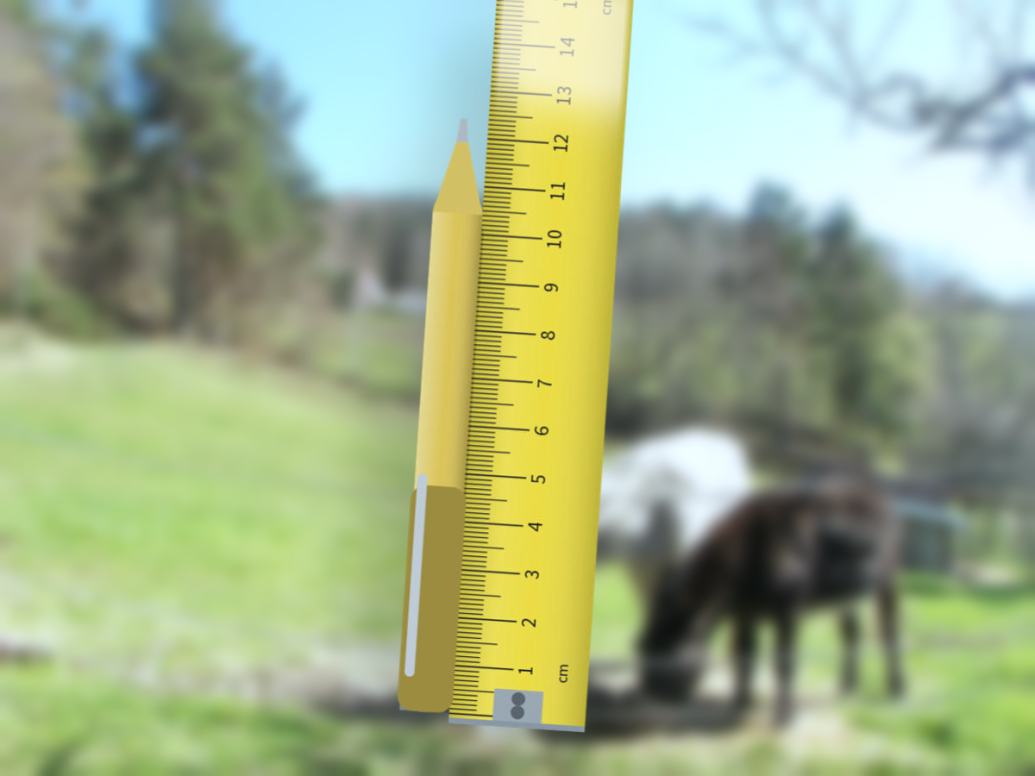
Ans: cm 12.4
